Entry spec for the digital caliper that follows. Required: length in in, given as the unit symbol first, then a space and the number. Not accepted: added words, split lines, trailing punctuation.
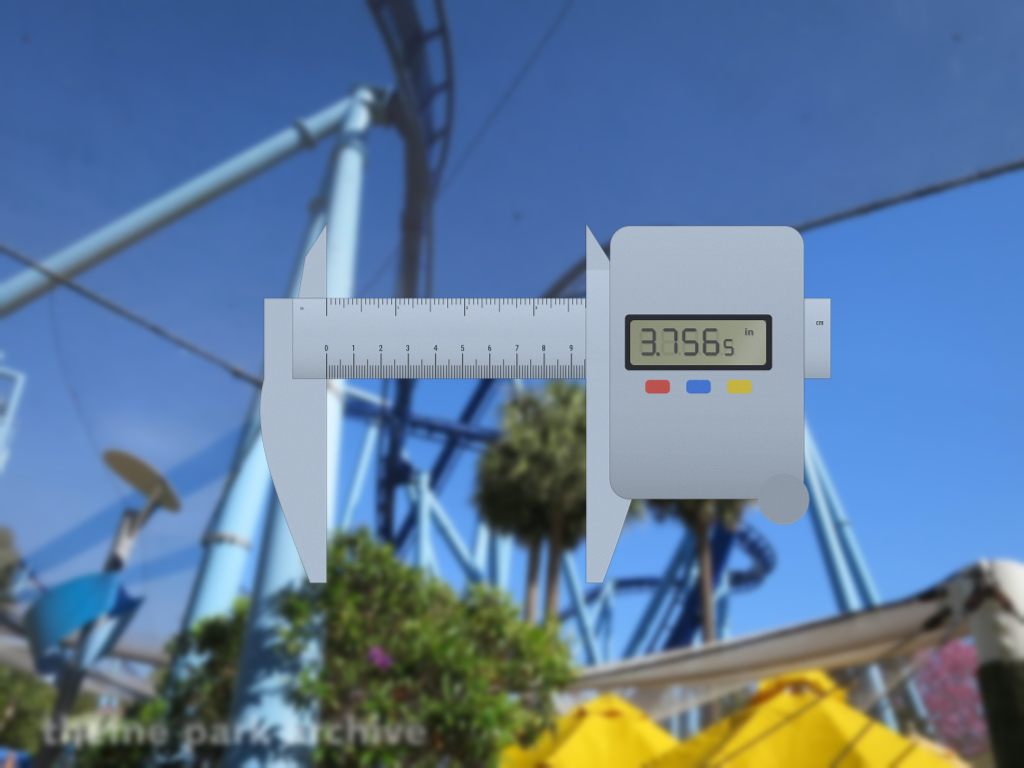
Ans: in 3.7565
